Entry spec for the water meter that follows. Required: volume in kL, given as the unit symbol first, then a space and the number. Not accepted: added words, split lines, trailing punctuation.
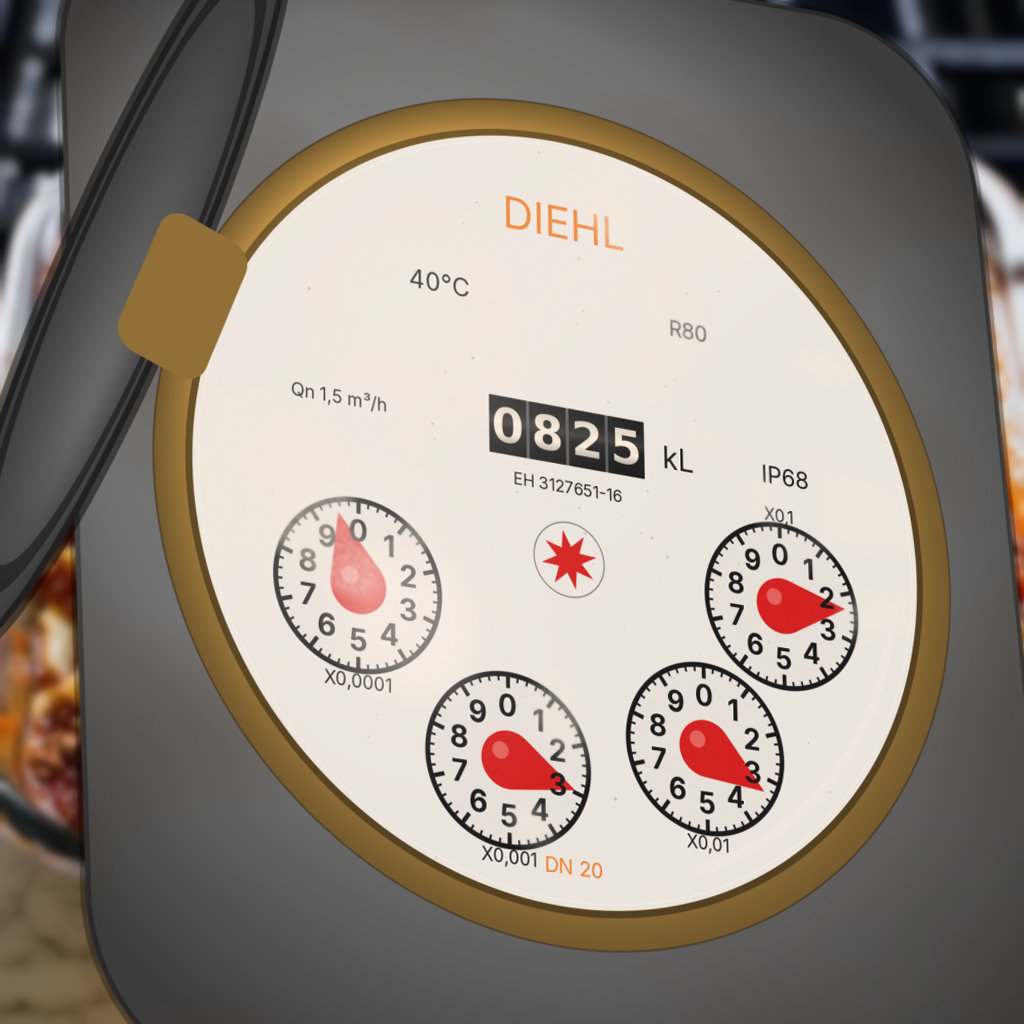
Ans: kL 825.2329
